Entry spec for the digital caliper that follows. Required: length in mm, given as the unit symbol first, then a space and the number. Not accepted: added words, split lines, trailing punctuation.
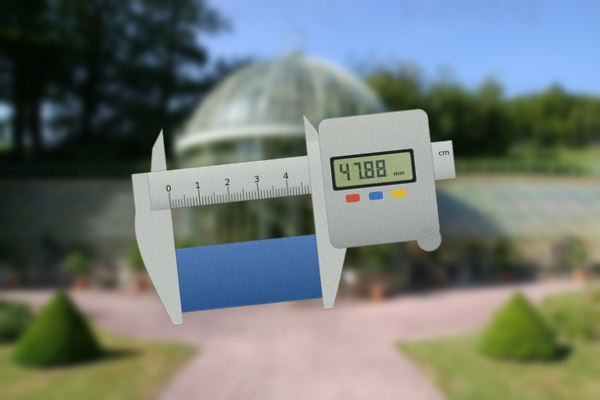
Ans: mm 47.88
